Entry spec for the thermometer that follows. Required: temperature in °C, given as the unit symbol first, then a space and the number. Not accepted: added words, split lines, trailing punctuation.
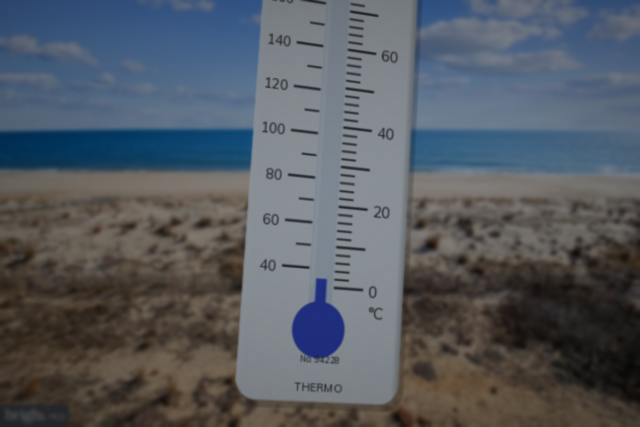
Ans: °C 2
